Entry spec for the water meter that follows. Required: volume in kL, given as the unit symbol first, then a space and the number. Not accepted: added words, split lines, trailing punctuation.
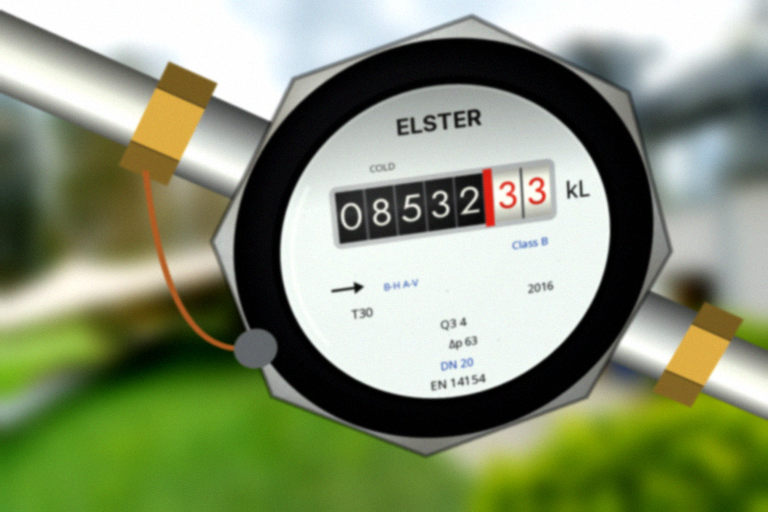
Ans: kL 8532.33
